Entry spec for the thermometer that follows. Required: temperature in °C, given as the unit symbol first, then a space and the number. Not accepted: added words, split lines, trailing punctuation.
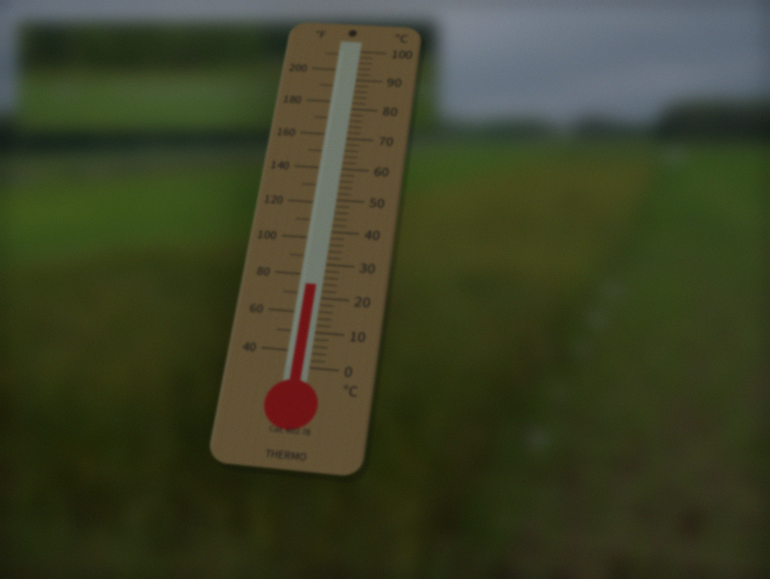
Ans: °C 24
